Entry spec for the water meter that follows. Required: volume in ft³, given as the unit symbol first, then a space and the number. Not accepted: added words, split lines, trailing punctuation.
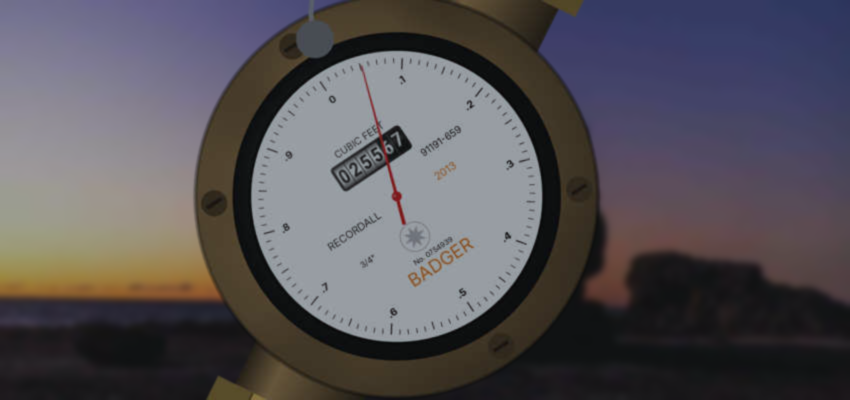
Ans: ft³ 25567.05
